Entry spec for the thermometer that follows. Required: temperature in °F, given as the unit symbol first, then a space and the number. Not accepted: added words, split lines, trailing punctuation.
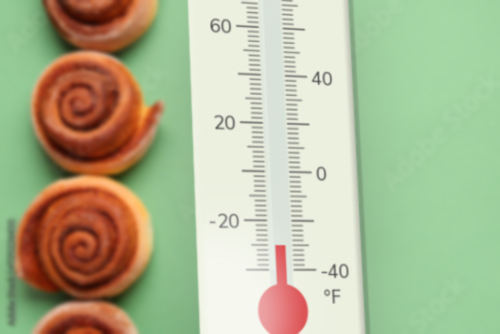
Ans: °F -30
